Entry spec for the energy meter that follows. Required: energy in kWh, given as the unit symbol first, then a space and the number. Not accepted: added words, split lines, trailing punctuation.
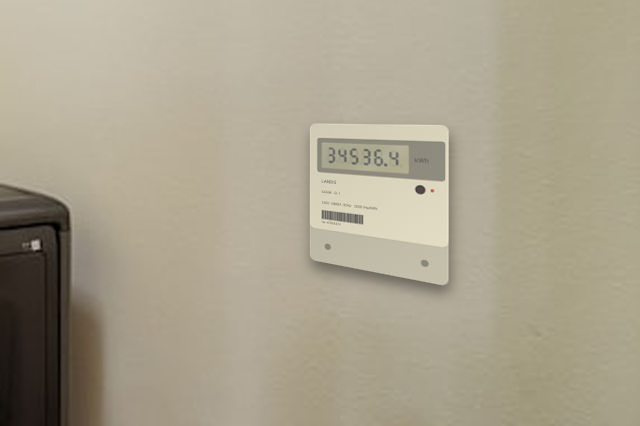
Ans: kWh 34536.4
